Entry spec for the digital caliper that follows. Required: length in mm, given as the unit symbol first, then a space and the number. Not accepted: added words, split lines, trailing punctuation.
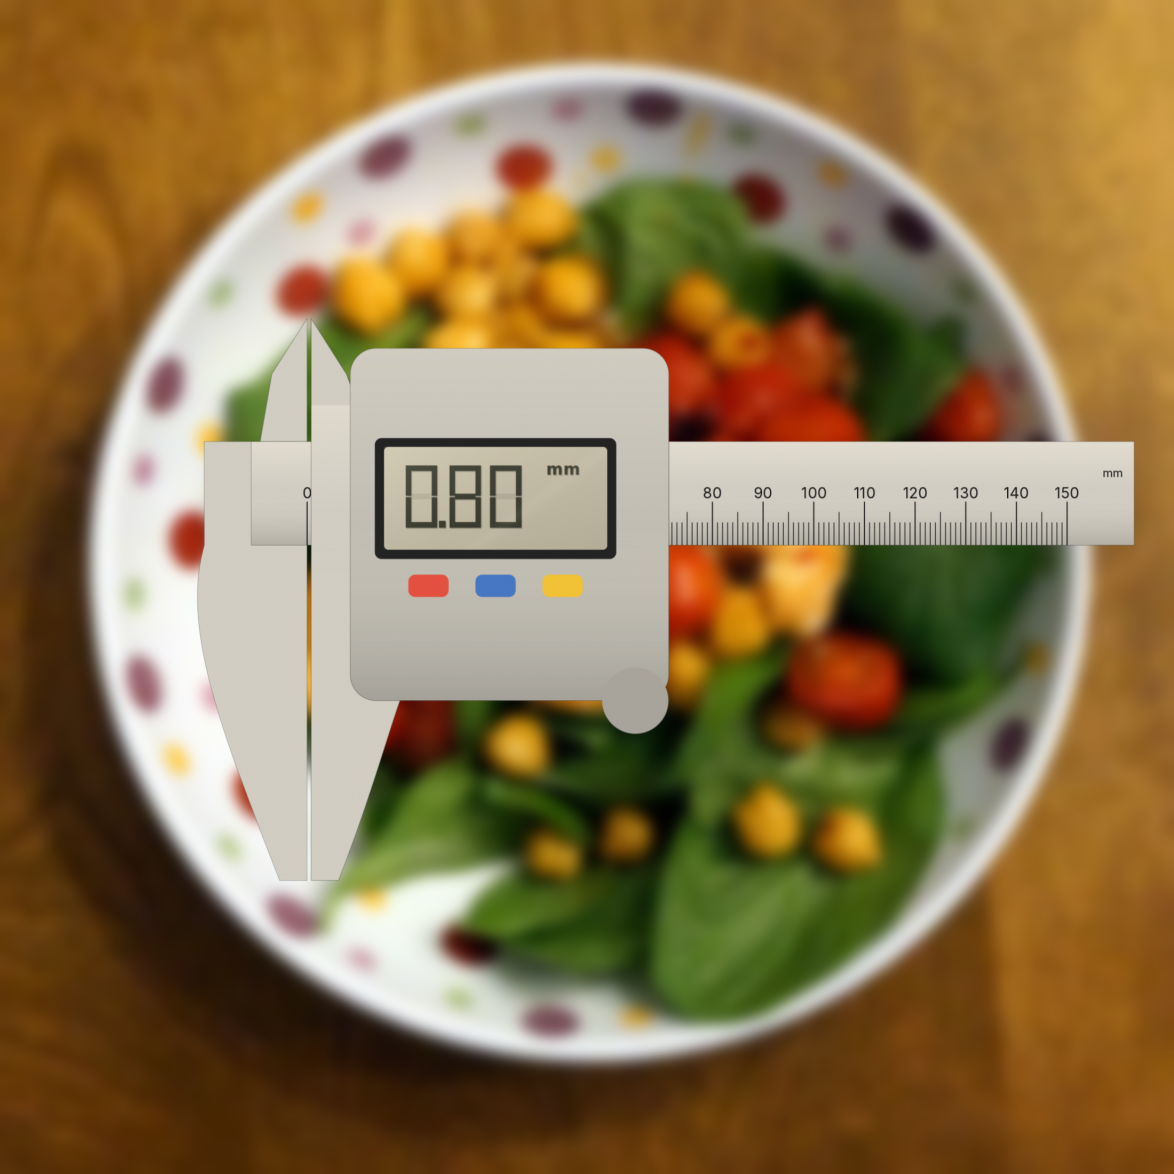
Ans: mm 0.80
